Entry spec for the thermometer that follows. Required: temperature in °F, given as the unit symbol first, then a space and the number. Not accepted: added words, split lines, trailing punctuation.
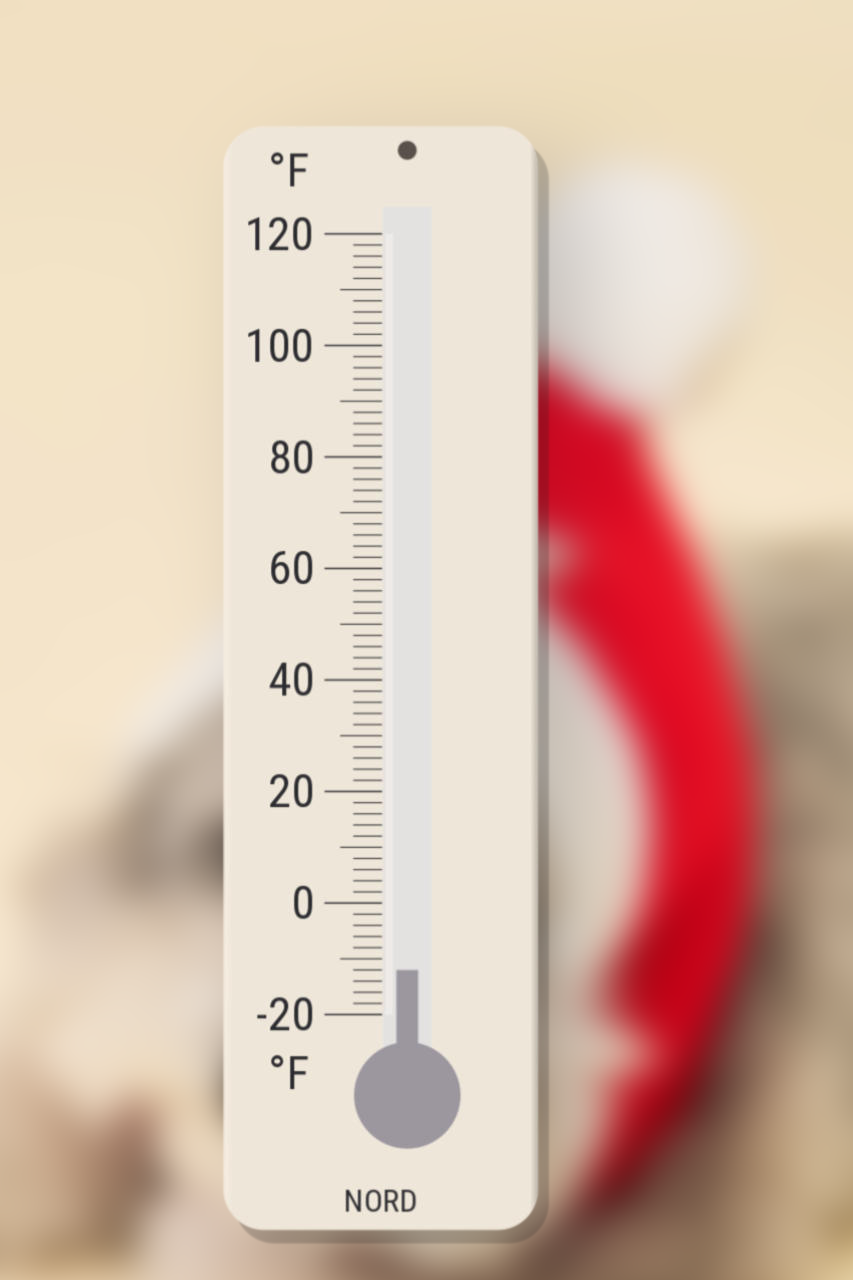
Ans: °F -12
